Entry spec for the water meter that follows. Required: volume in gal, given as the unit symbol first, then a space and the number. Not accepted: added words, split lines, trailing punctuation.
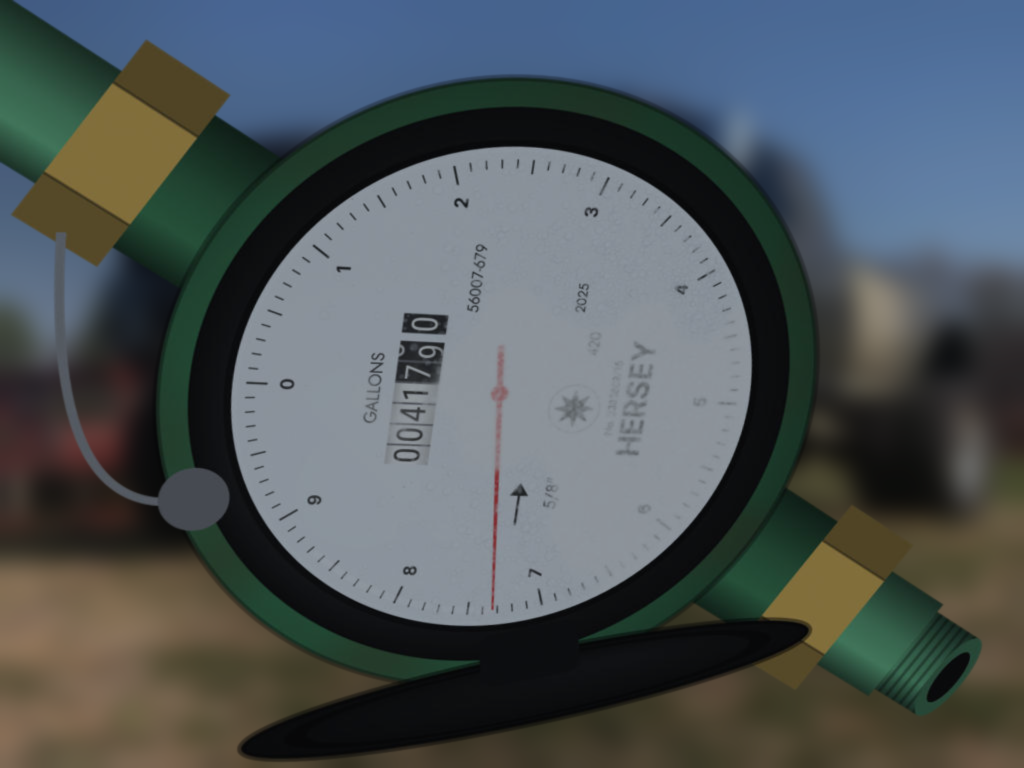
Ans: gal 41787.3
